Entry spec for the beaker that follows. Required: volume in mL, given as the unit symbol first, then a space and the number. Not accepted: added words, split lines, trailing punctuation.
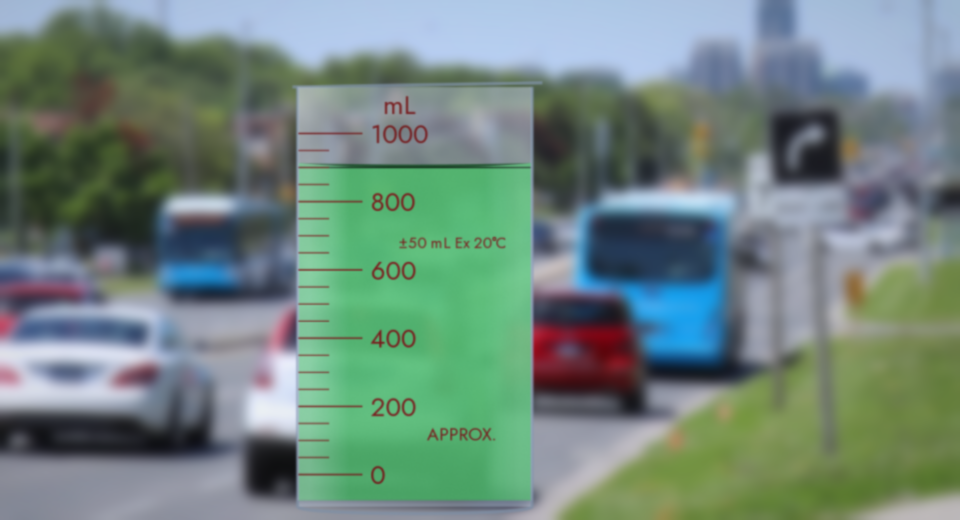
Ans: mL 900
